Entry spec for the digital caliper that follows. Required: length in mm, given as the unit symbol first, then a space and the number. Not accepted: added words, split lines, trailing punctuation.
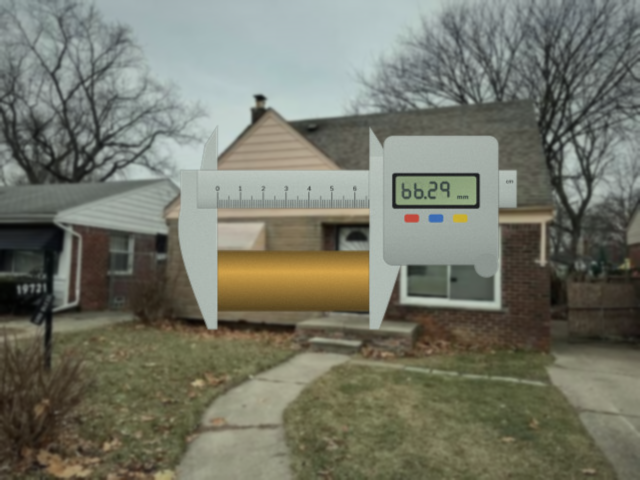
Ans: mm 66.29
